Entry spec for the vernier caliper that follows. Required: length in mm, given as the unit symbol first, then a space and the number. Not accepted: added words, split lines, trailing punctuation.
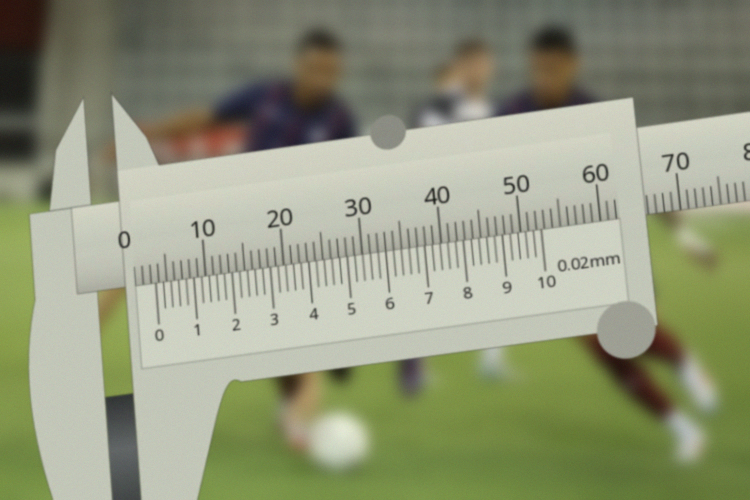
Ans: mm 3.6
